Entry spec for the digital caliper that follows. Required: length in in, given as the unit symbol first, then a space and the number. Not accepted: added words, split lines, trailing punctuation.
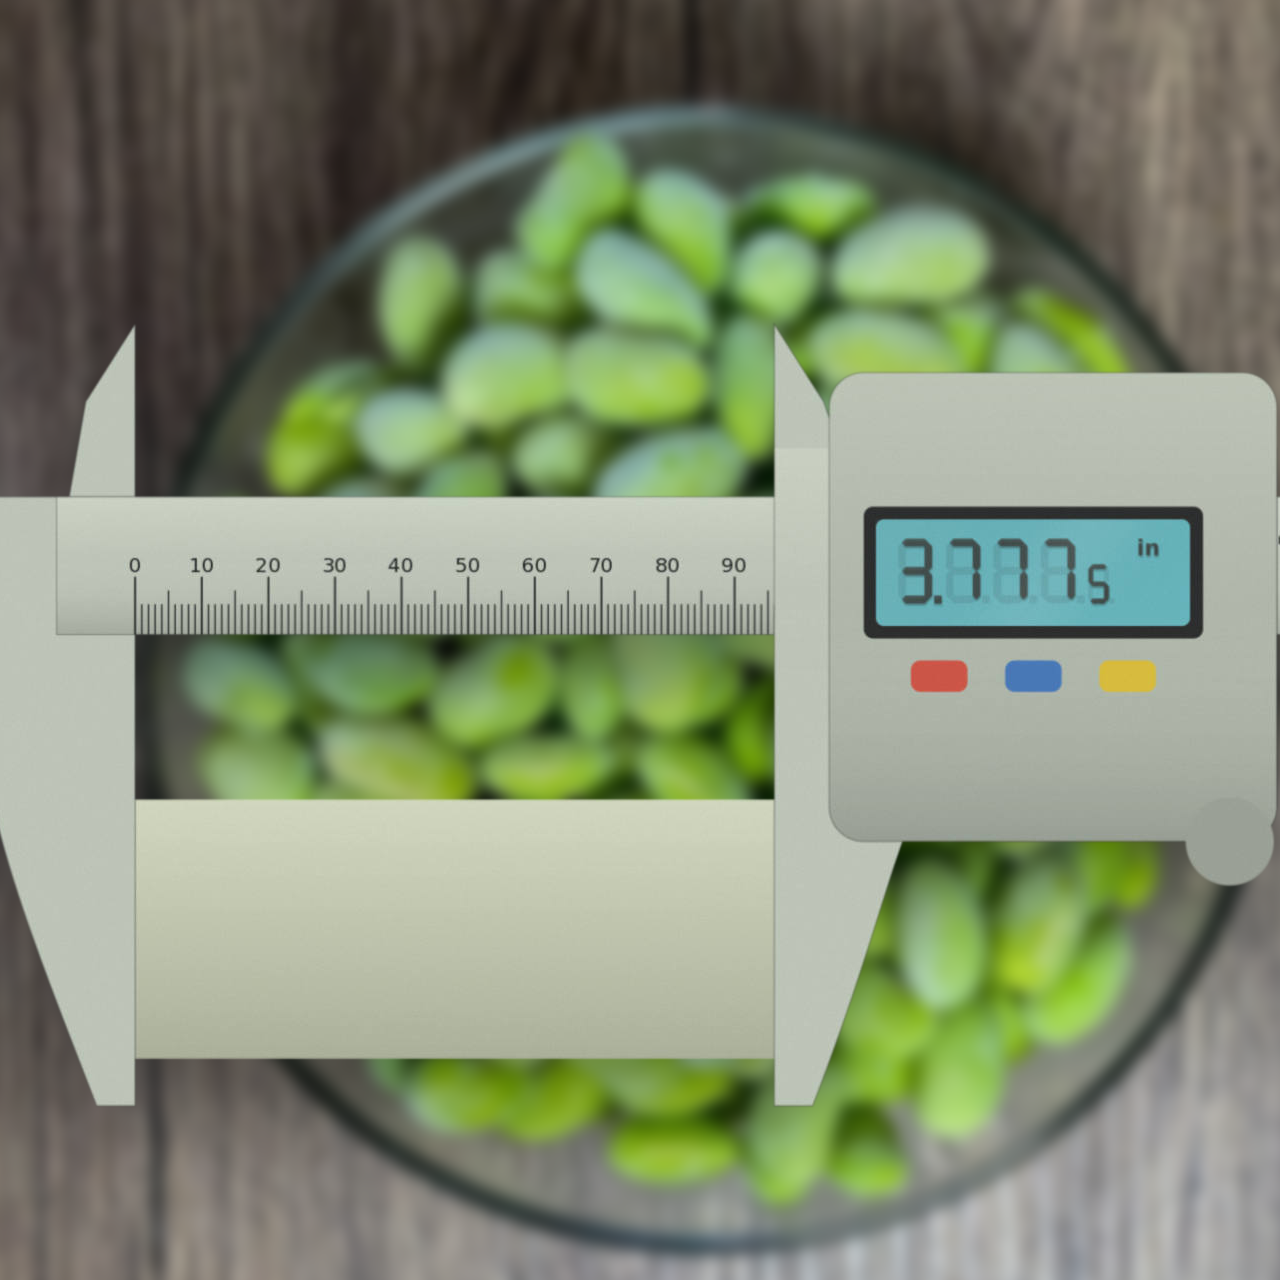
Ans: in 3.7775
